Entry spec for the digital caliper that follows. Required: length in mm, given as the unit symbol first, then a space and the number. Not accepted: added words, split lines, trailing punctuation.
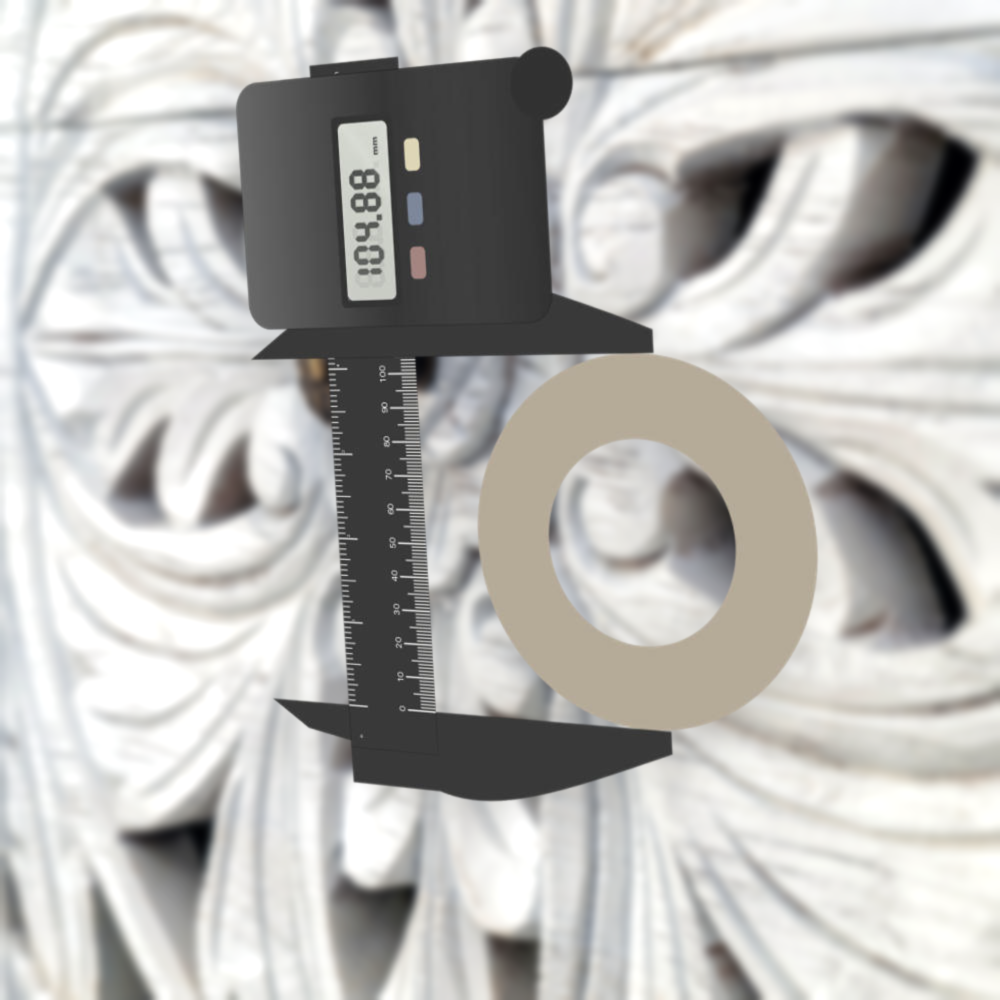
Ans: mm 104.88
